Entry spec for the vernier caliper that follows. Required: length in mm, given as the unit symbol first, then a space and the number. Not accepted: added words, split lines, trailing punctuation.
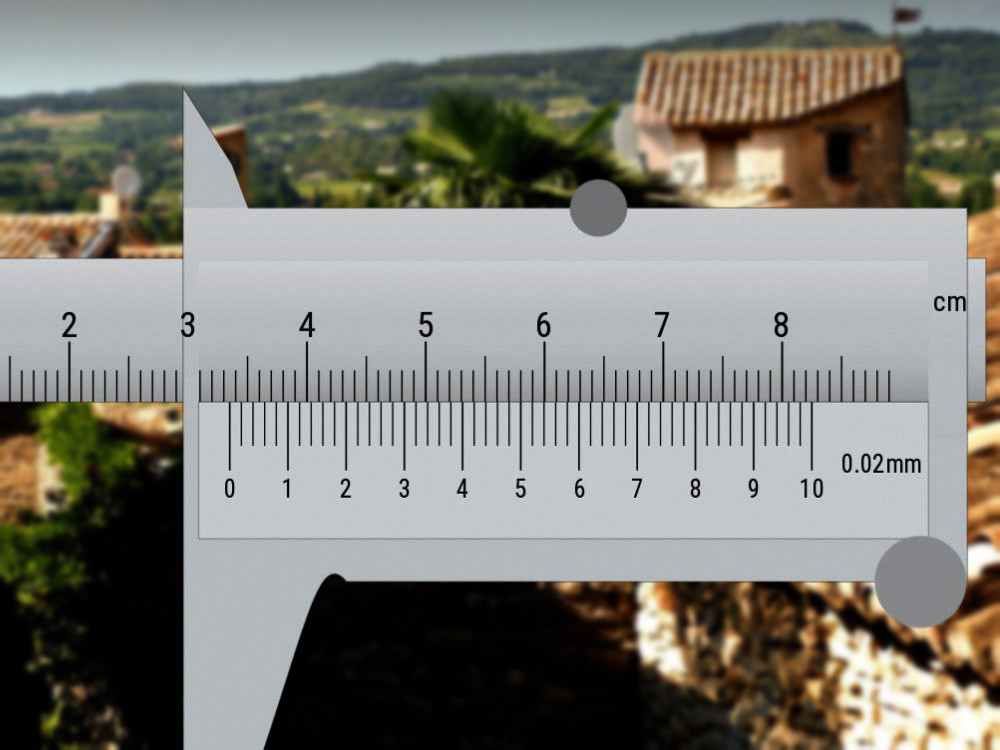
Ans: mm 33.5
